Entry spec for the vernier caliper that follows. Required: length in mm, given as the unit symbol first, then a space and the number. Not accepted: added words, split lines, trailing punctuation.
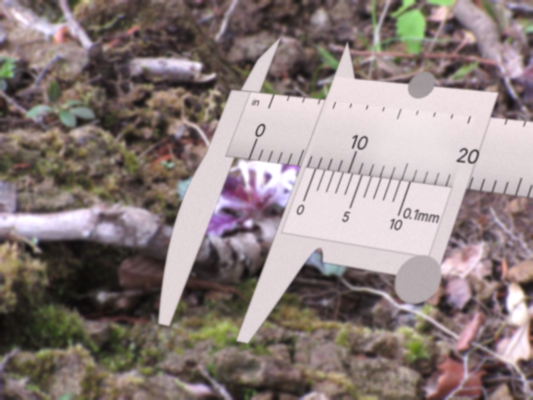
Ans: mm 6.8
